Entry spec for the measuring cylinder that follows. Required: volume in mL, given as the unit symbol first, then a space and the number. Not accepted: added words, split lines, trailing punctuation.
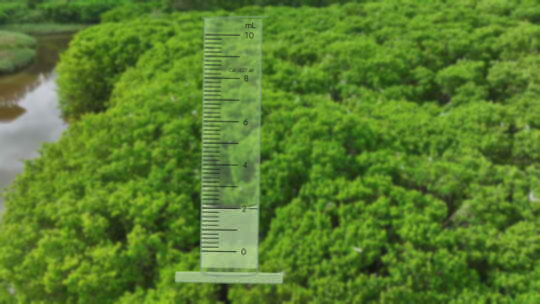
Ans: mL 2
